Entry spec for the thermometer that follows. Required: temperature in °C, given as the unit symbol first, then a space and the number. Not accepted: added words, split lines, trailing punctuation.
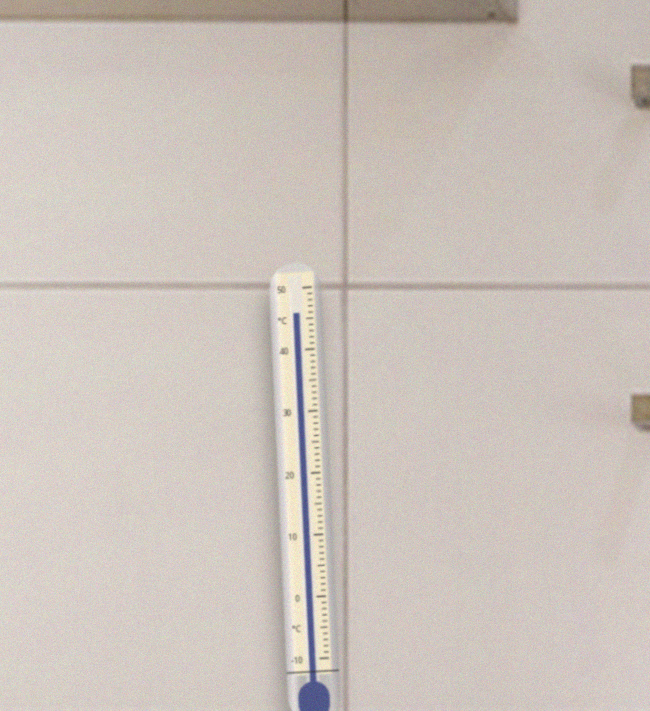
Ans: °C 46
